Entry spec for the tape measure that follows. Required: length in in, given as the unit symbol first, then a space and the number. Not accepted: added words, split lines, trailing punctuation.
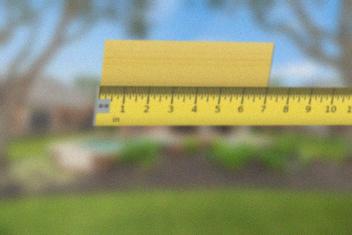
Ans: in 7
